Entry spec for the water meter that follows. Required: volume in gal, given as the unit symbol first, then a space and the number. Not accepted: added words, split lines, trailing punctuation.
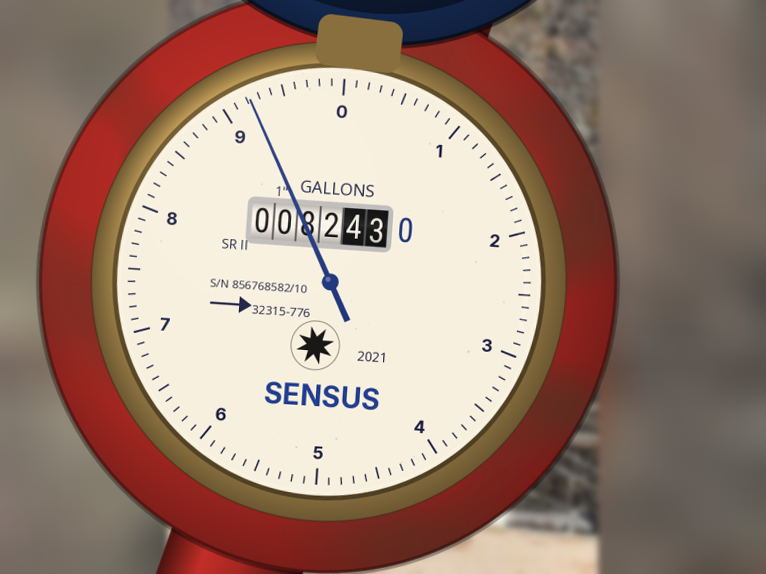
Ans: gal 82429.2
